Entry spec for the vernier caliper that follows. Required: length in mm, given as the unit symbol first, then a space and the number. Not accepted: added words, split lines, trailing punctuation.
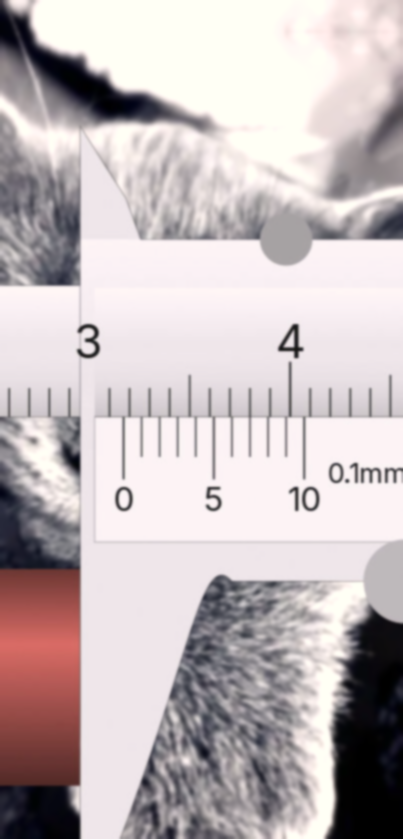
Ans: mm 31.7
